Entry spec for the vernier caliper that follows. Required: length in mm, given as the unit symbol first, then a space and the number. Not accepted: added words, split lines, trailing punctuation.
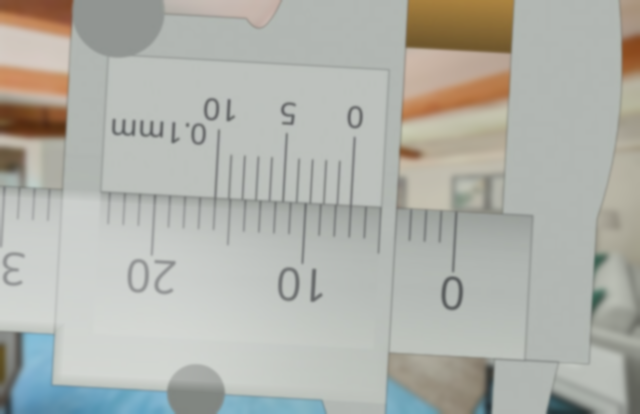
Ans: mm 7.0
